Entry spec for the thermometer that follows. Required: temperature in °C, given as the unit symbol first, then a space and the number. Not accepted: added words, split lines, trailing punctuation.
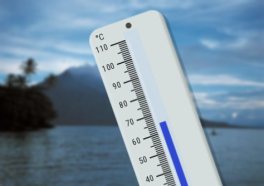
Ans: °C 65
